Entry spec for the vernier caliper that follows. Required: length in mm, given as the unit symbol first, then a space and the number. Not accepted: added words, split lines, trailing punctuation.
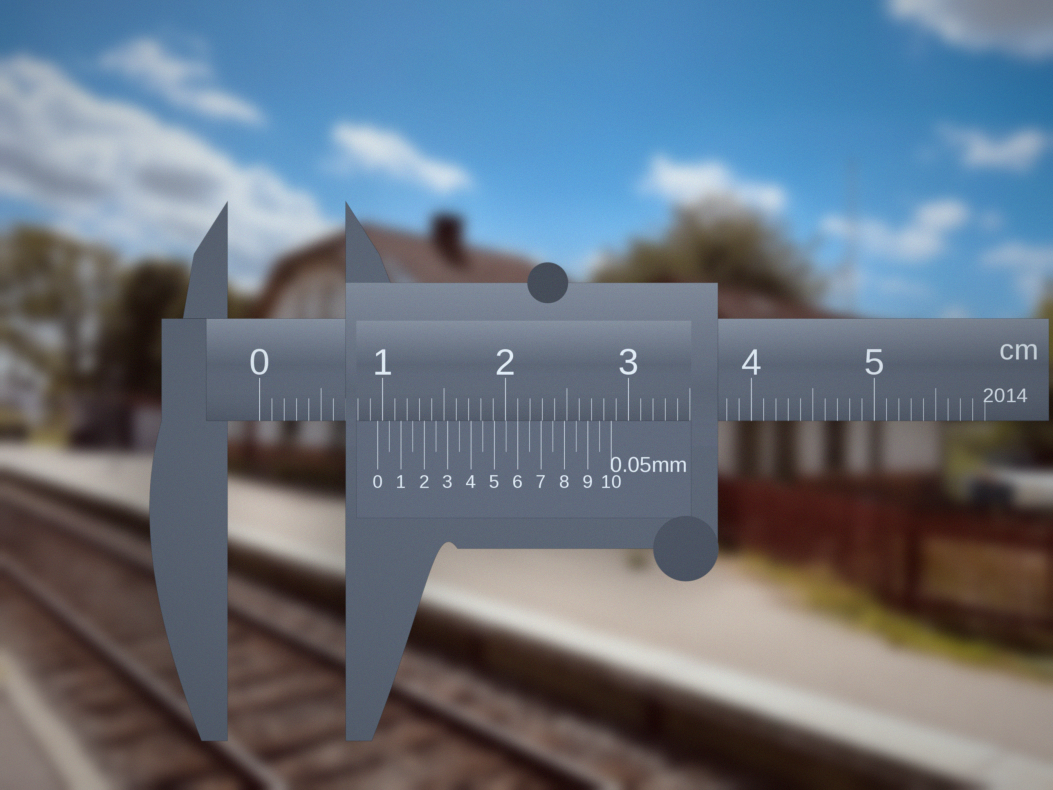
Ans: mm 9.6
